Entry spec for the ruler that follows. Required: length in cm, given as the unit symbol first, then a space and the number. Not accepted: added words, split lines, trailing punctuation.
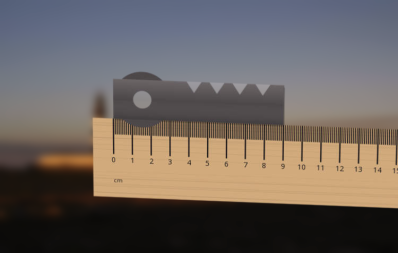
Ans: cm 9
